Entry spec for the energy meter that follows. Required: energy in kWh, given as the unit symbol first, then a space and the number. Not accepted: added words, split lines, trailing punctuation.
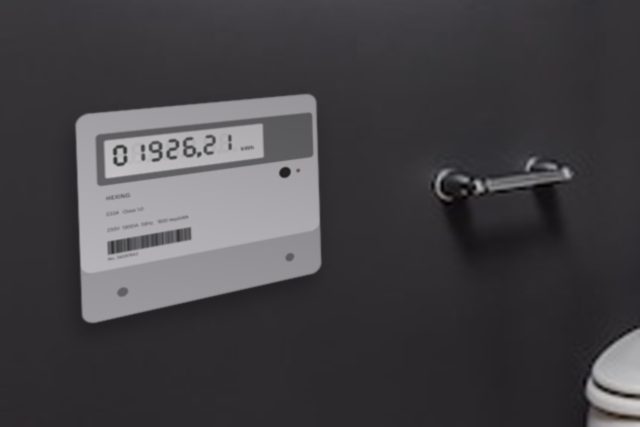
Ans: kWh 1926.21
